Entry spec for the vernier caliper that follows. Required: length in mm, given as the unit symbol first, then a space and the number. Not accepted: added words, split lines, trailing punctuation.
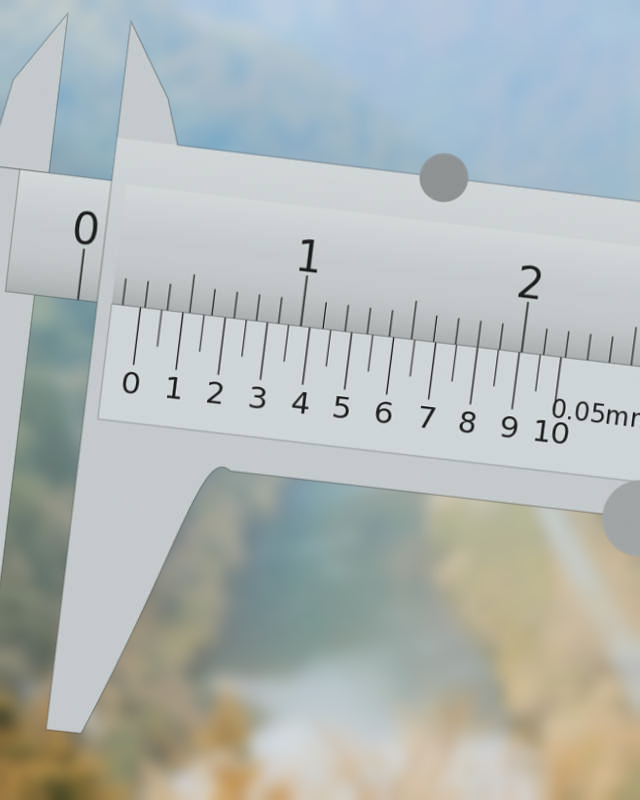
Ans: mm 2.8
